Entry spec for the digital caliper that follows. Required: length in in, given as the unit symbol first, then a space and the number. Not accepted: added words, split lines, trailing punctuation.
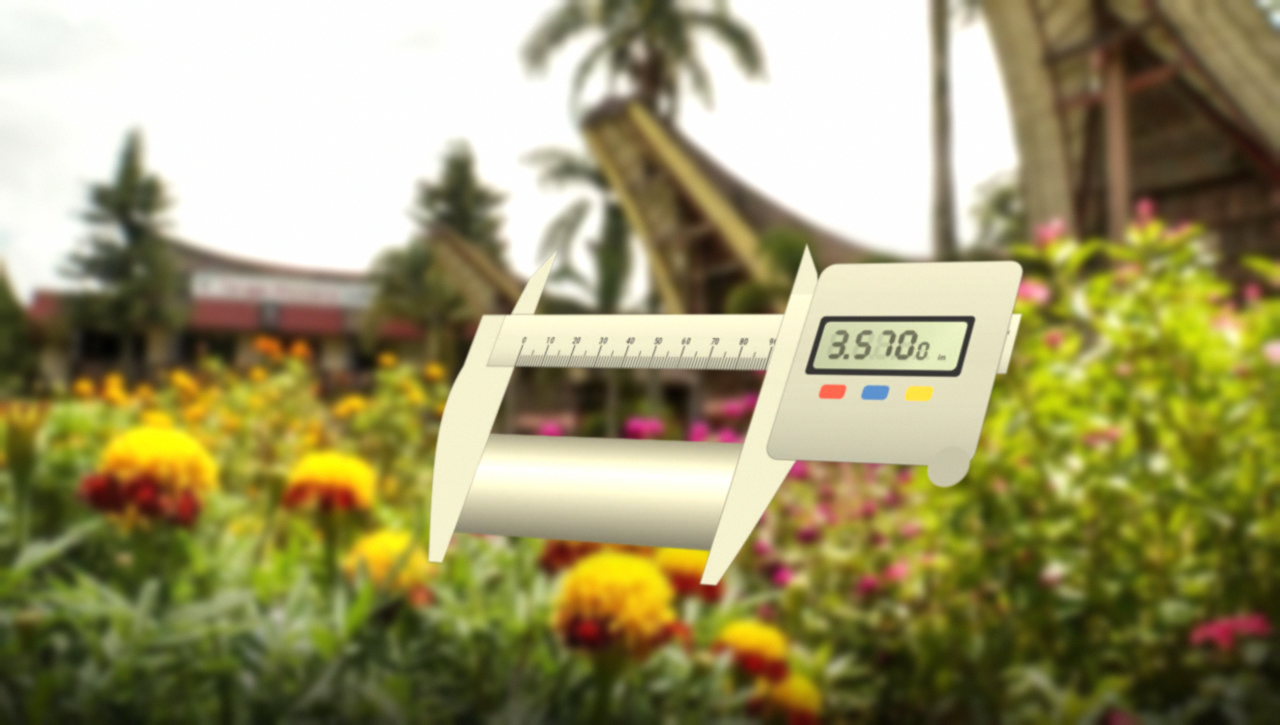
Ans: in 3.5700
